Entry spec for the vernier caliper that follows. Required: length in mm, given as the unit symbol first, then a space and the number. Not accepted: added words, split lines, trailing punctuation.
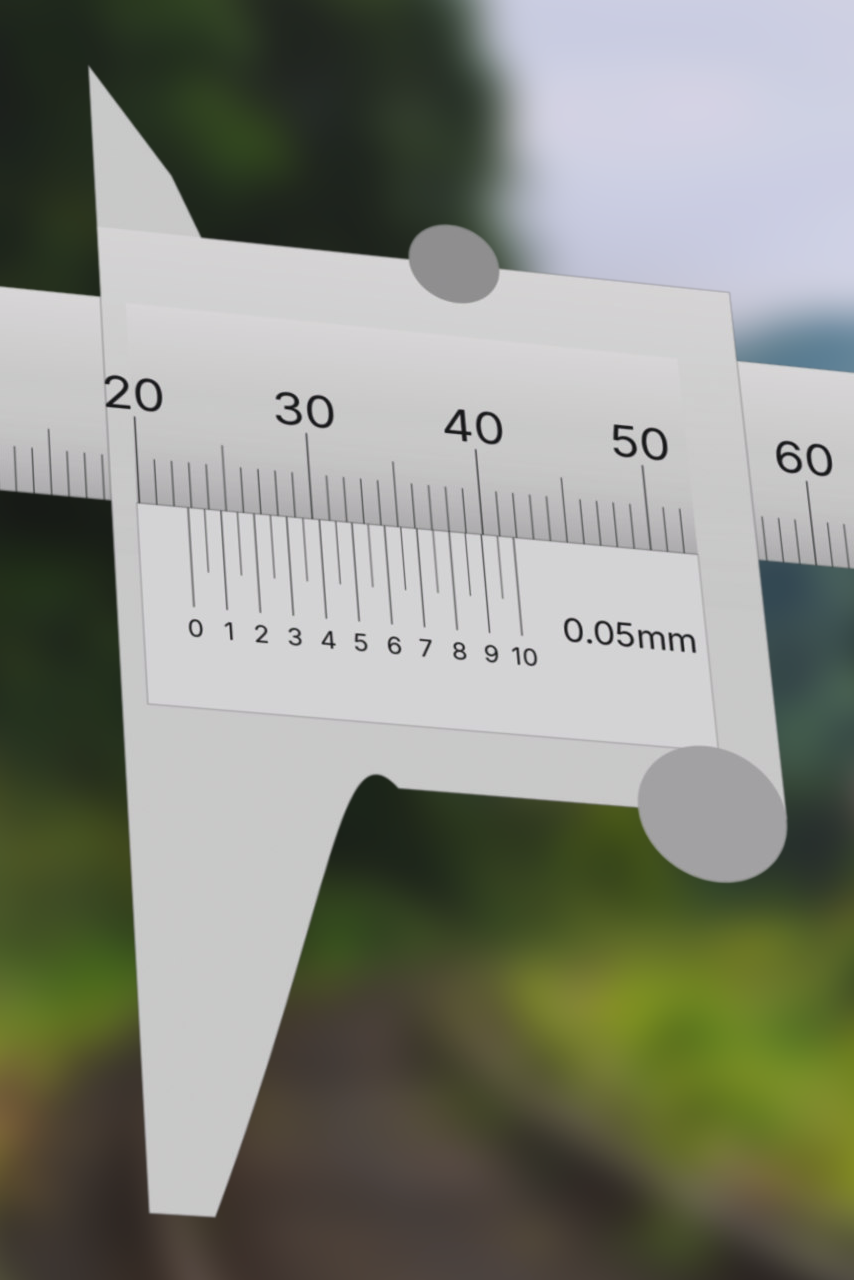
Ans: mm 22.8
